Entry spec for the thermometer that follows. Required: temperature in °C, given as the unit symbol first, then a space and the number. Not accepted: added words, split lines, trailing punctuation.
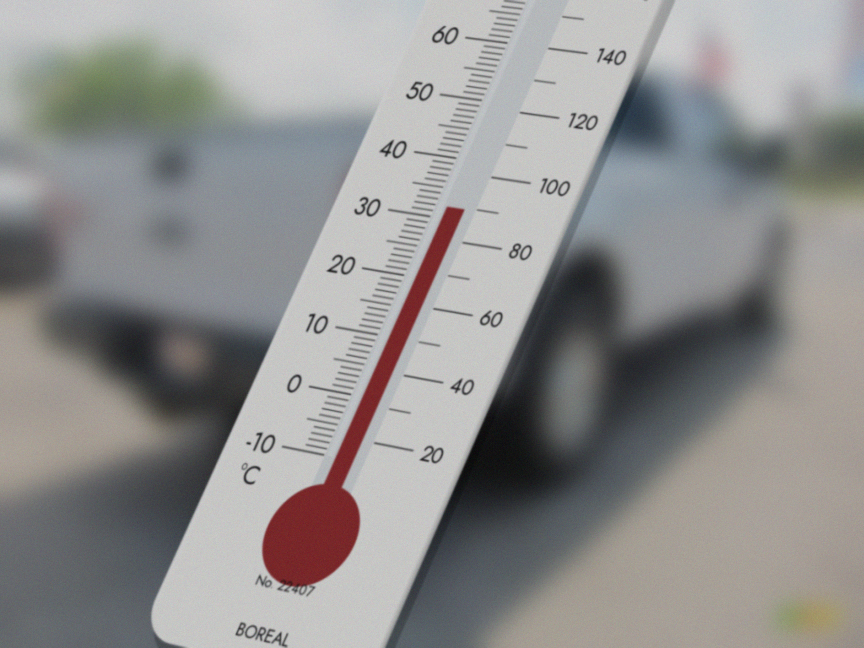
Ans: °C 32
